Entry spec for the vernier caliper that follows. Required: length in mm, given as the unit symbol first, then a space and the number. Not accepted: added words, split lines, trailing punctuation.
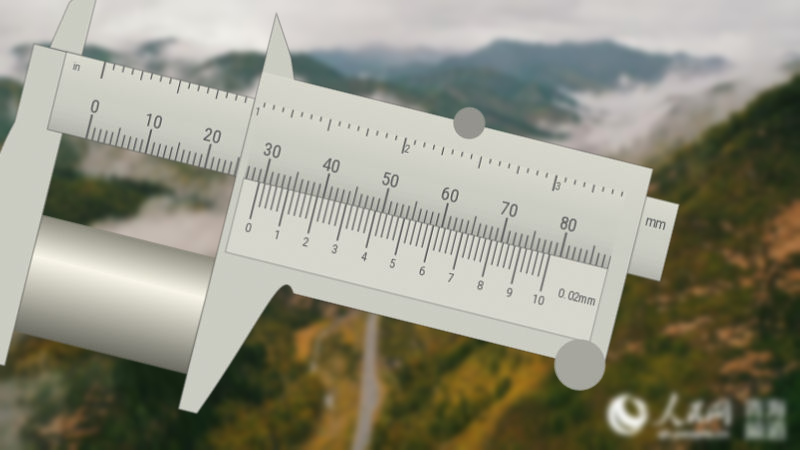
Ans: mm 29.2
